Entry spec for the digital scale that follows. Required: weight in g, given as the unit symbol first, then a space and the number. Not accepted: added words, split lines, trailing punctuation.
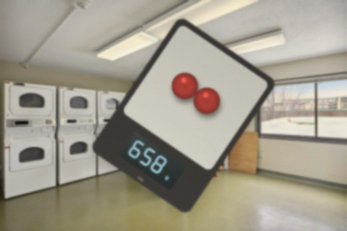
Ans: g 658
